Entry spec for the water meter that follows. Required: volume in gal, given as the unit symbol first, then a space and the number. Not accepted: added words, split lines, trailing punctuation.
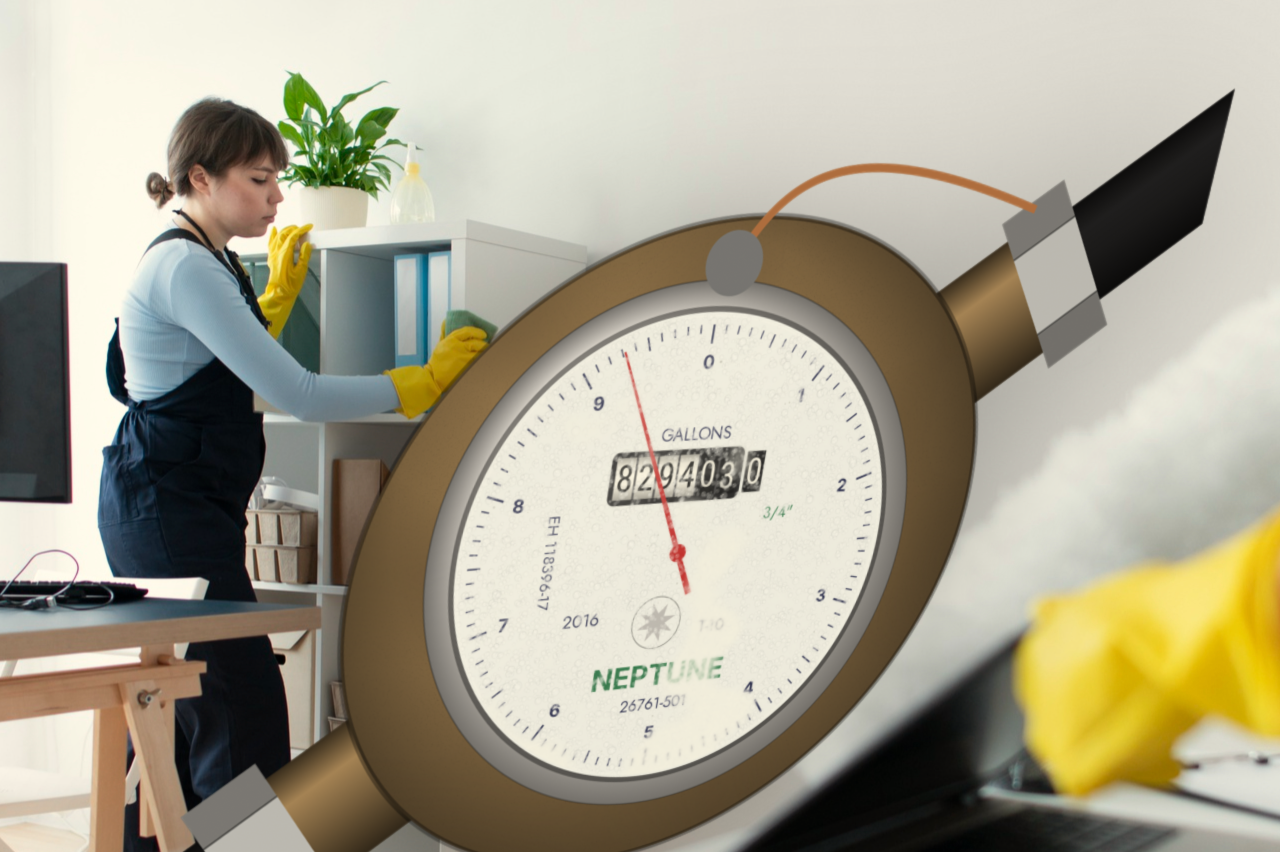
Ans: gal 8294029.3
